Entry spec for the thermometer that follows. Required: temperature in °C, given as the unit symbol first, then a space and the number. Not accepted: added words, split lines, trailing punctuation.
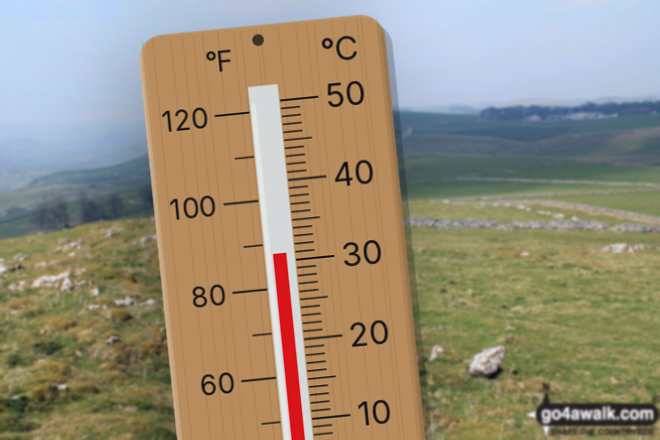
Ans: °C 31
